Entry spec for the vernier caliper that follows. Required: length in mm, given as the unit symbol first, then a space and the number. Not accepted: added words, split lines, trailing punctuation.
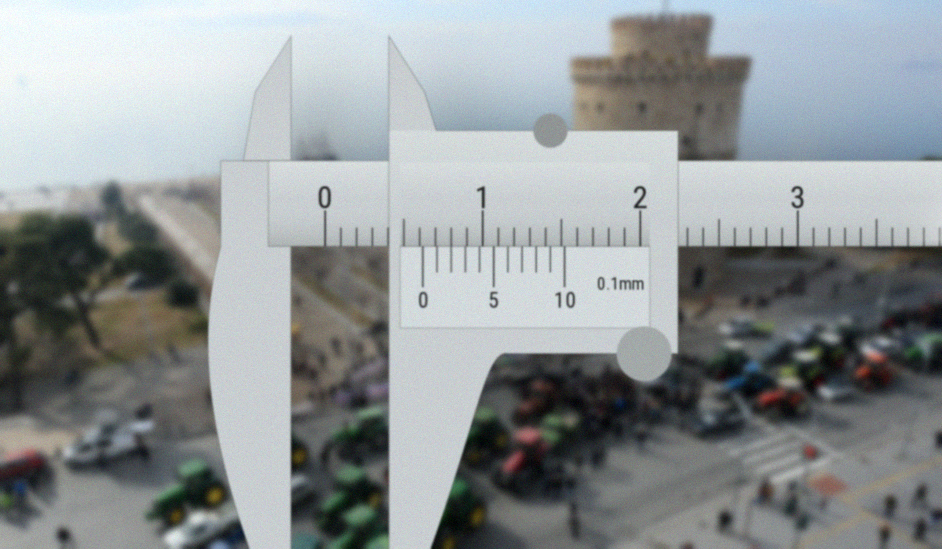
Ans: mm 6.2
